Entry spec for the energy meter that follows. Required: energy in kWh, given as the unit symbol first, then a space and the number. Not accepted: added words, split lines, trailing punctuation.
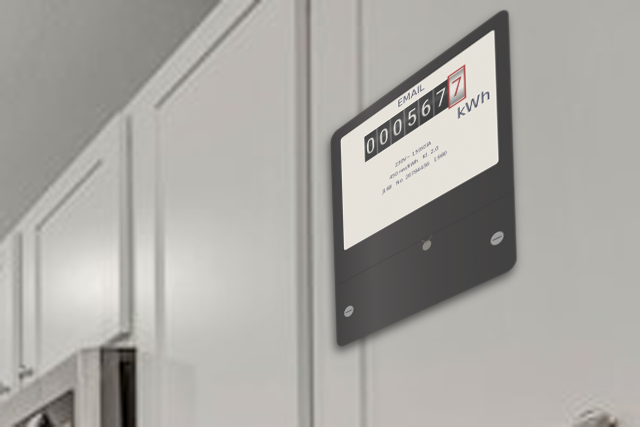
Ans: kWh 567.7
